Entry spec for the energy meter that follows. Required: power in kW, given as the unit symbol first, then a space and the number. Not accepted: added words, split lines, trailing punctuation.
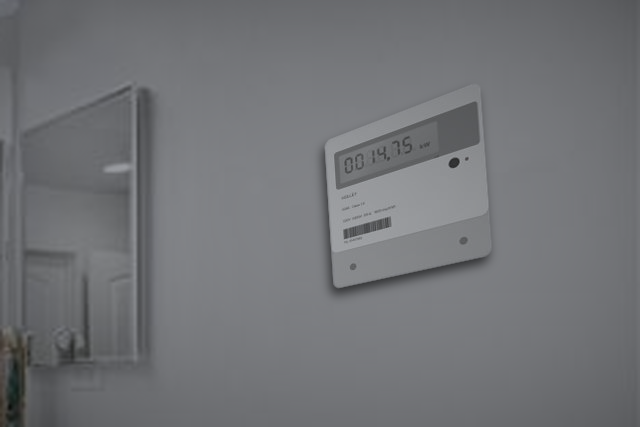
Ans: kW 14.75
